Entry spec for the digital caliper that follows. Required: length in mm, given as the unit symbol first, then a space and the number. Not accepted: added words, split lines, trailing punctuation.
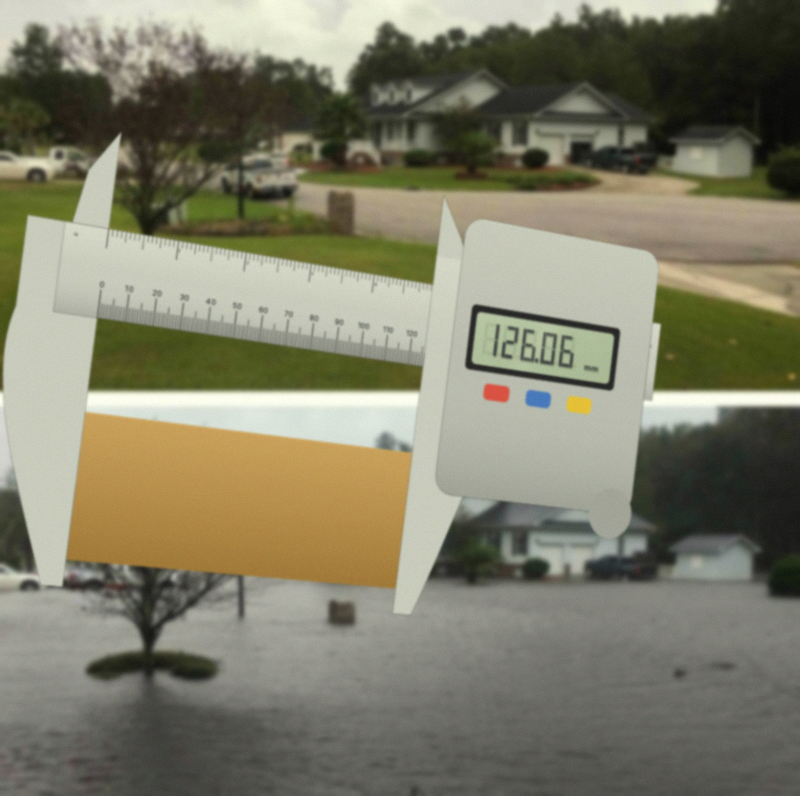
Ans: mm 126.06
